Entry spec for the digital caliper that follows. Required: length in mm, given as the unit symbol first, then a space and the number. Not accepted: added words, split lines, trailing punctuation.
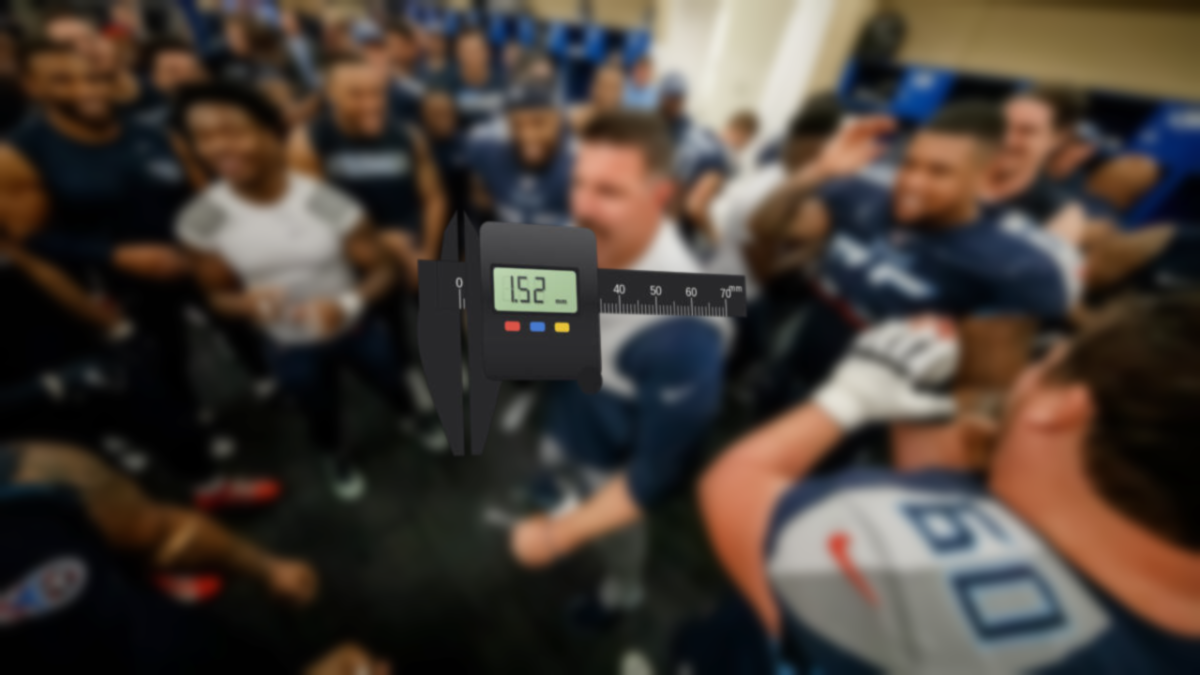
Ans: mm 1.52
